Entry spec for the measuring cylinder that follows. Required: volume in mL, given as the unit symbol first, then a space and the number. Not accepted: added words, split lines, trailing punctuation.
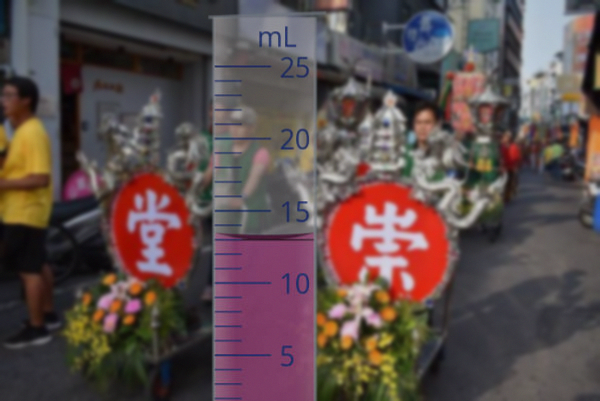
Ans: mL 13
